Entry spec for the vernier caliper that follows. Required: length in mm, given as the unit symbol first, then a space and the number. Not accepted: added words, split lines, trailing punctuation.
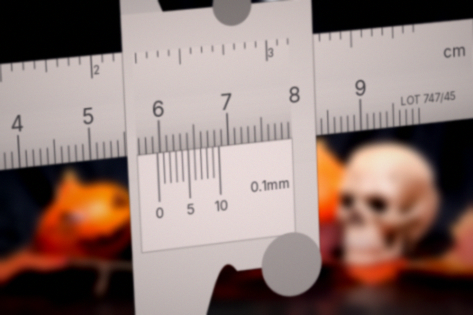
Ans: mm 59.6
